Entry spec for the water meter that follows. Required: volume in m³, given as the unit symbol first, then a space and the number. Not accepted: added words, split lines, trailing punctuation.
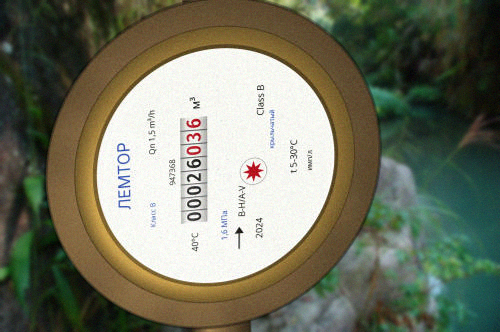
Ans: m³ 26.036
